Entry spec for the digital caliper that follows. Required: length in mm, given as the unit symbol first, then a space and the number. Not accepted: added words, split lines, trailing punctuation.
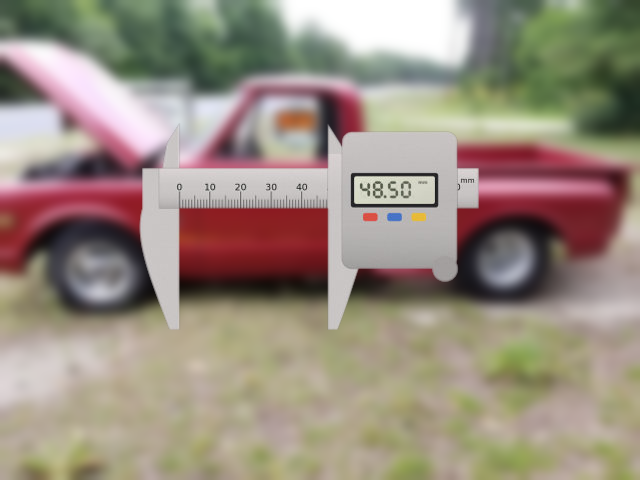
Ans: mm 48.50
